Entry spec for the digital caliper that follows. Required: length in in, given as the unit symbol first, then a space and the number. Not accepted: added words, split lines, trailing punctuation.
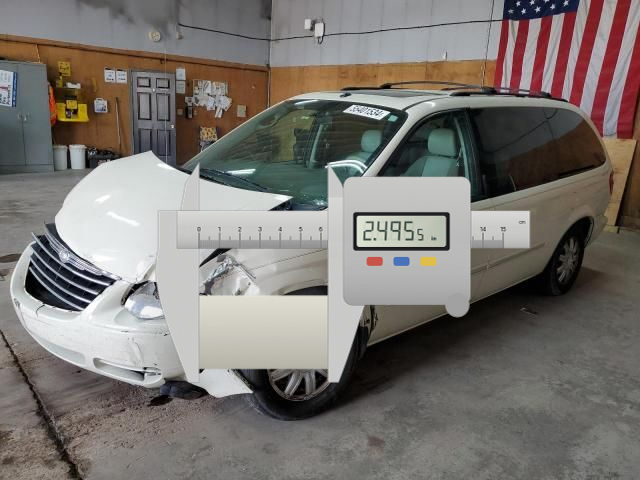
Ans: in 2.4955
